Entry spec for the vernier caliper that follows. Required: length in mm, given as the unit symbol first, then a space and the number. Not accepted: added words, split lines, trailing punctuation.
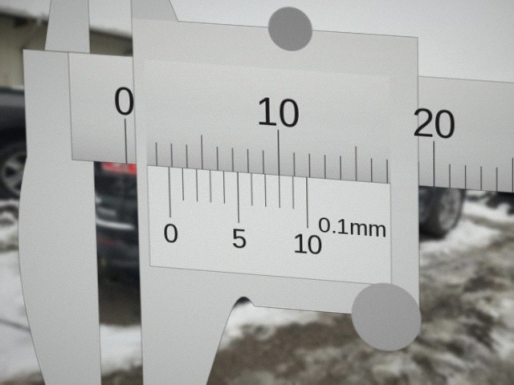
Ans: mm 2.8
